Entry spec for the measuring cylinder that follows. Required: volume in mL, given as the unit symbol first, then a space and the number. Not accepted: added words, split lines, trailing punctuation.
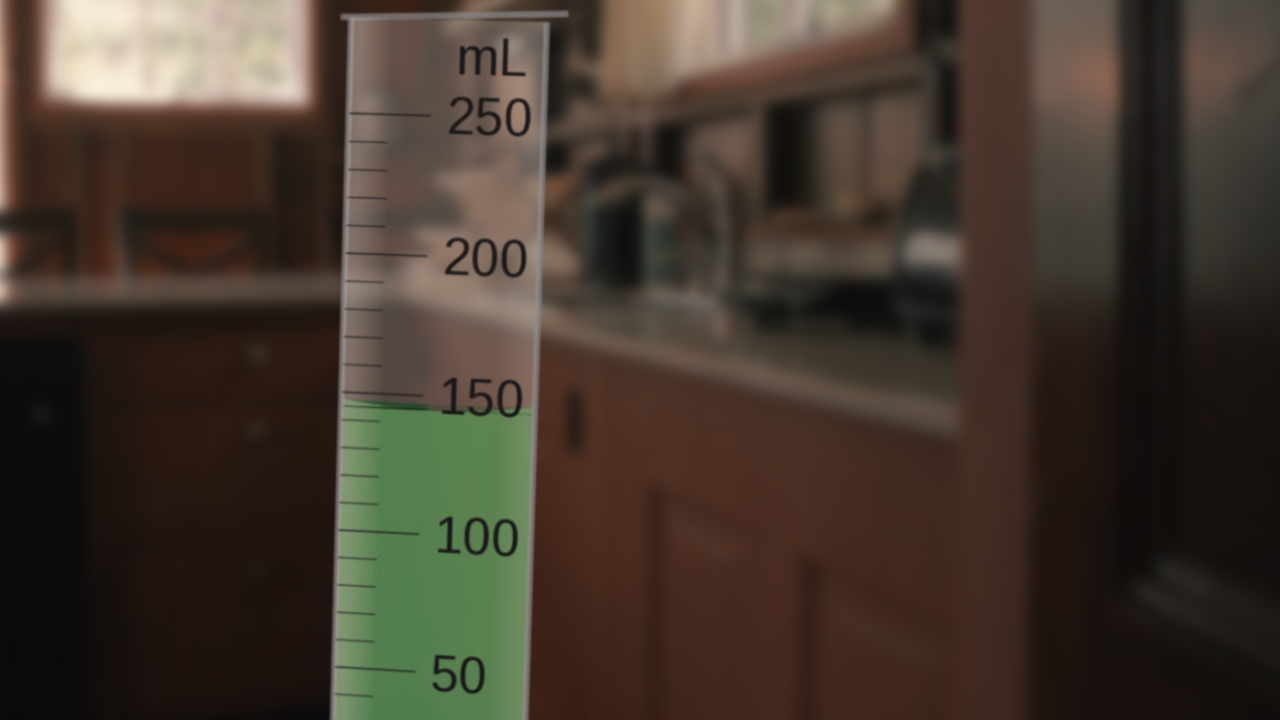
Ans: mL 145
